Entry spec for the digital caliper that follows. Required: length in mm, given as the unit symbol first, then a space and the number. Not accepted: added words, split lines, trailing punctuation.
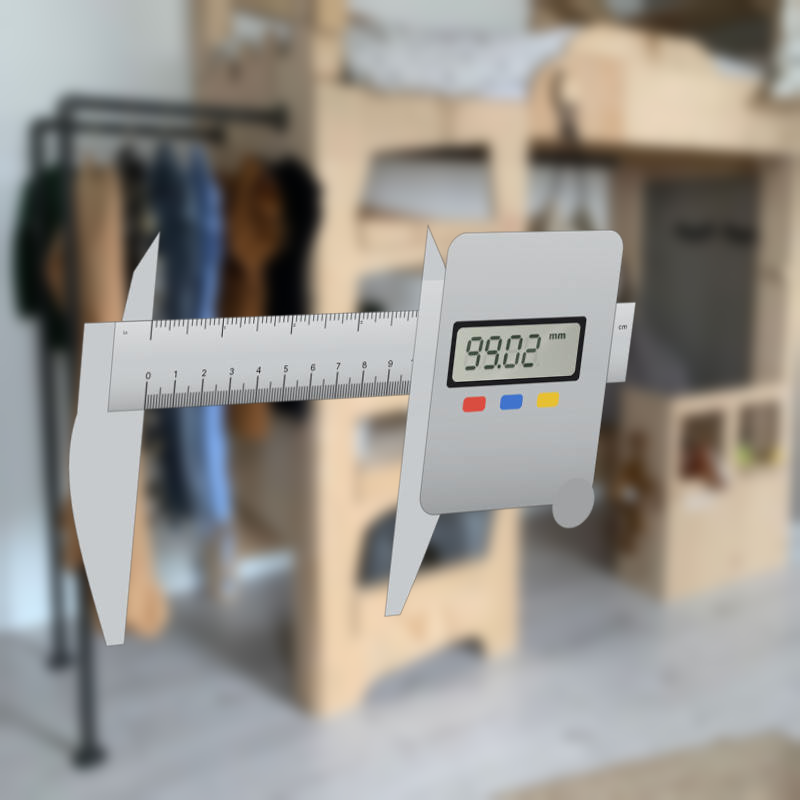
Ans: mm 99.02
